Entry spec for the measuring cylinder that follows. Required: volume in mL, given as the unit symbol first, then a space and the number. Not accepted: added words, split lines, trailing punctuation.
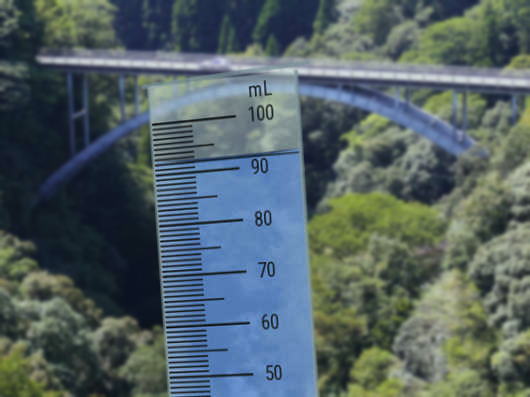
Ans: mL 92
